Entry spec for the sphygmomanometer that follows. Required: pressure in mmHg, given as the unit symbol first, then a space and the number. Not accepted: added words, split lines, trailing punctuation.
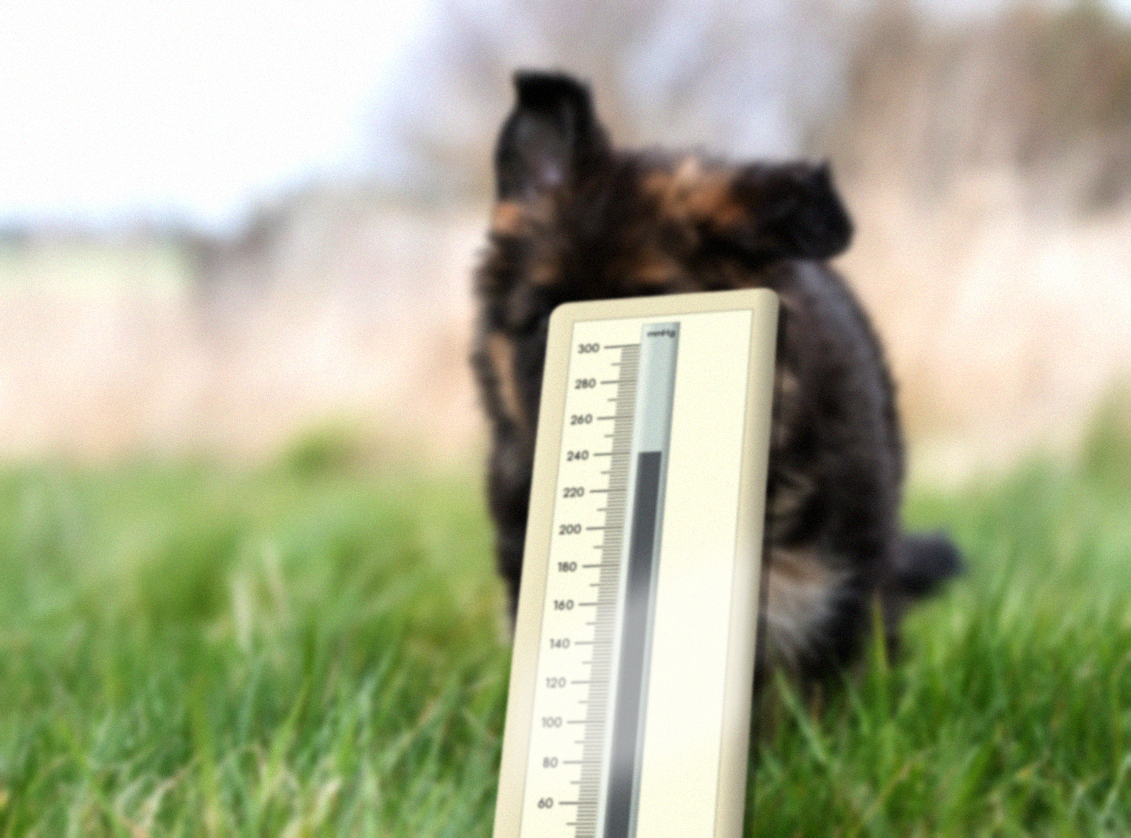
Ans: mmHg 240
